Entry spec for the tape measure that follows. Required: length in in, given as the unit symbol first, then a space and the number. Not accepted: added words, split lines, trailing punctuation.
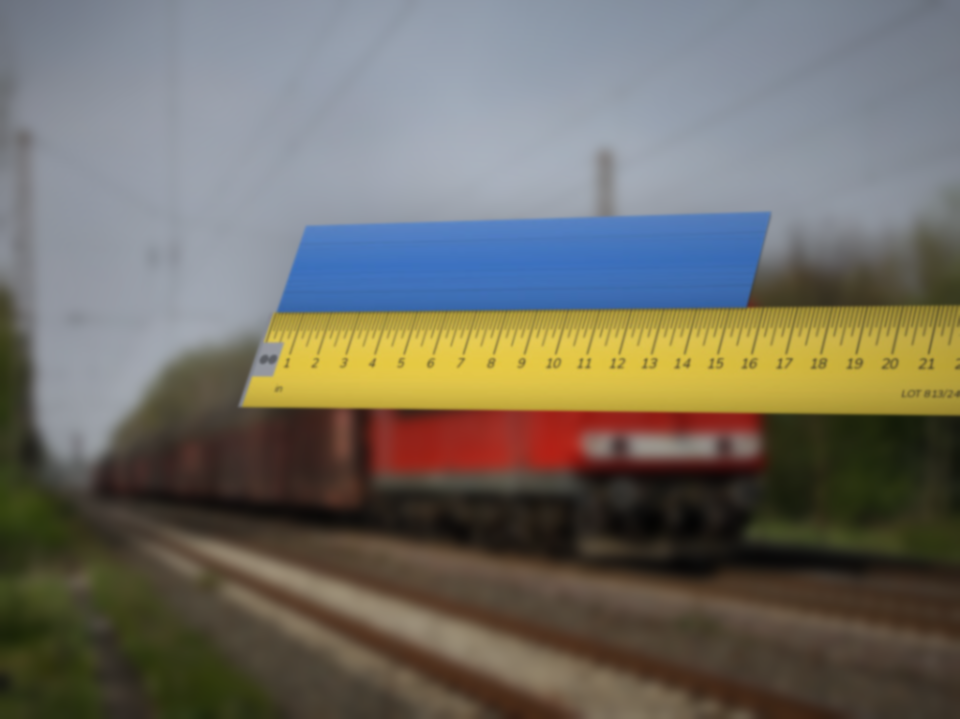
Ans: in 15.5
